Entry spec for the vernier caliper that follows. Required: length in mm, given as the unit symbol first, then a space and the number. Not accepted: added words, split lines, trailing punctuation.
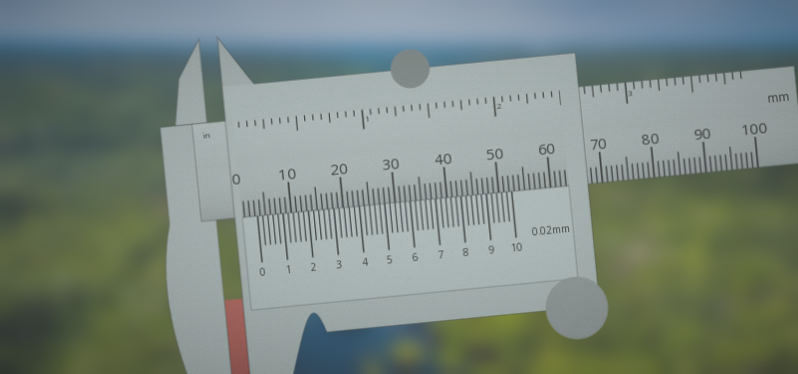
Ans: mm 3.5
